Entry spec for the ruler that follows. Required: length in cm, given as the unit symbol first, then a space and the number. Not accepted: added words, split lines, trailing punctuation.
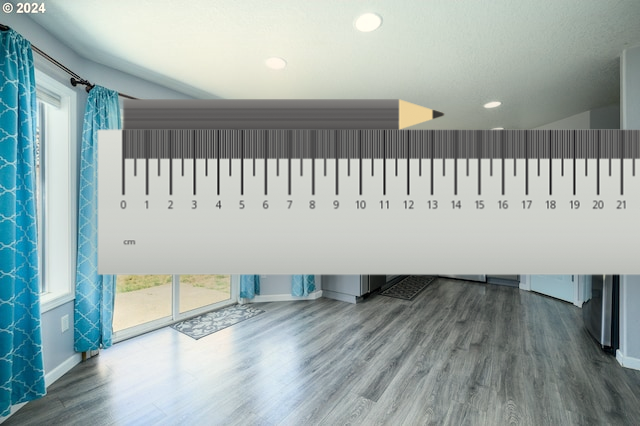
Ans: cm 13.5
